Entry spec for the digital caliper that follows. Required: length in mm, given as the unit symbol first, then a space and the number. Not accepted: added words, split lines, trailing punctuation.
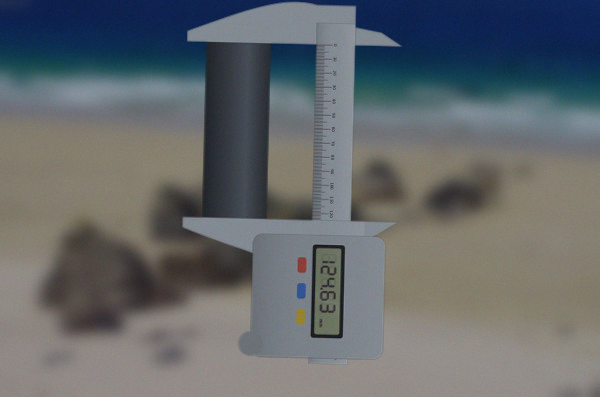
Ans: mm 124.63
